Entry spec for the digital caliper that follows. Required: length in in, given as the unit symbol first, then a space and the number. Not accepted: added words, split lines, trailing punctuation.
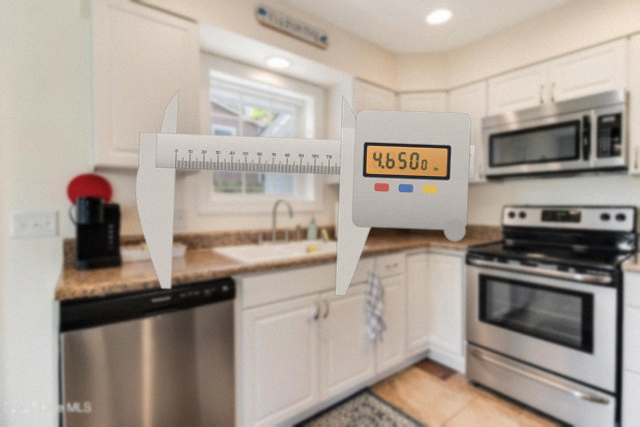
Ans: in 4.6500
